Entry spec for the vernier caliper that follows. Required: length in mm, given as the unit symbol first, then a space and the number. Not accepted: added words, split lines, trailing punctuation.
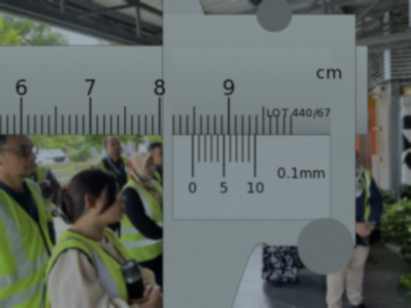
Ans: mm 84.8
